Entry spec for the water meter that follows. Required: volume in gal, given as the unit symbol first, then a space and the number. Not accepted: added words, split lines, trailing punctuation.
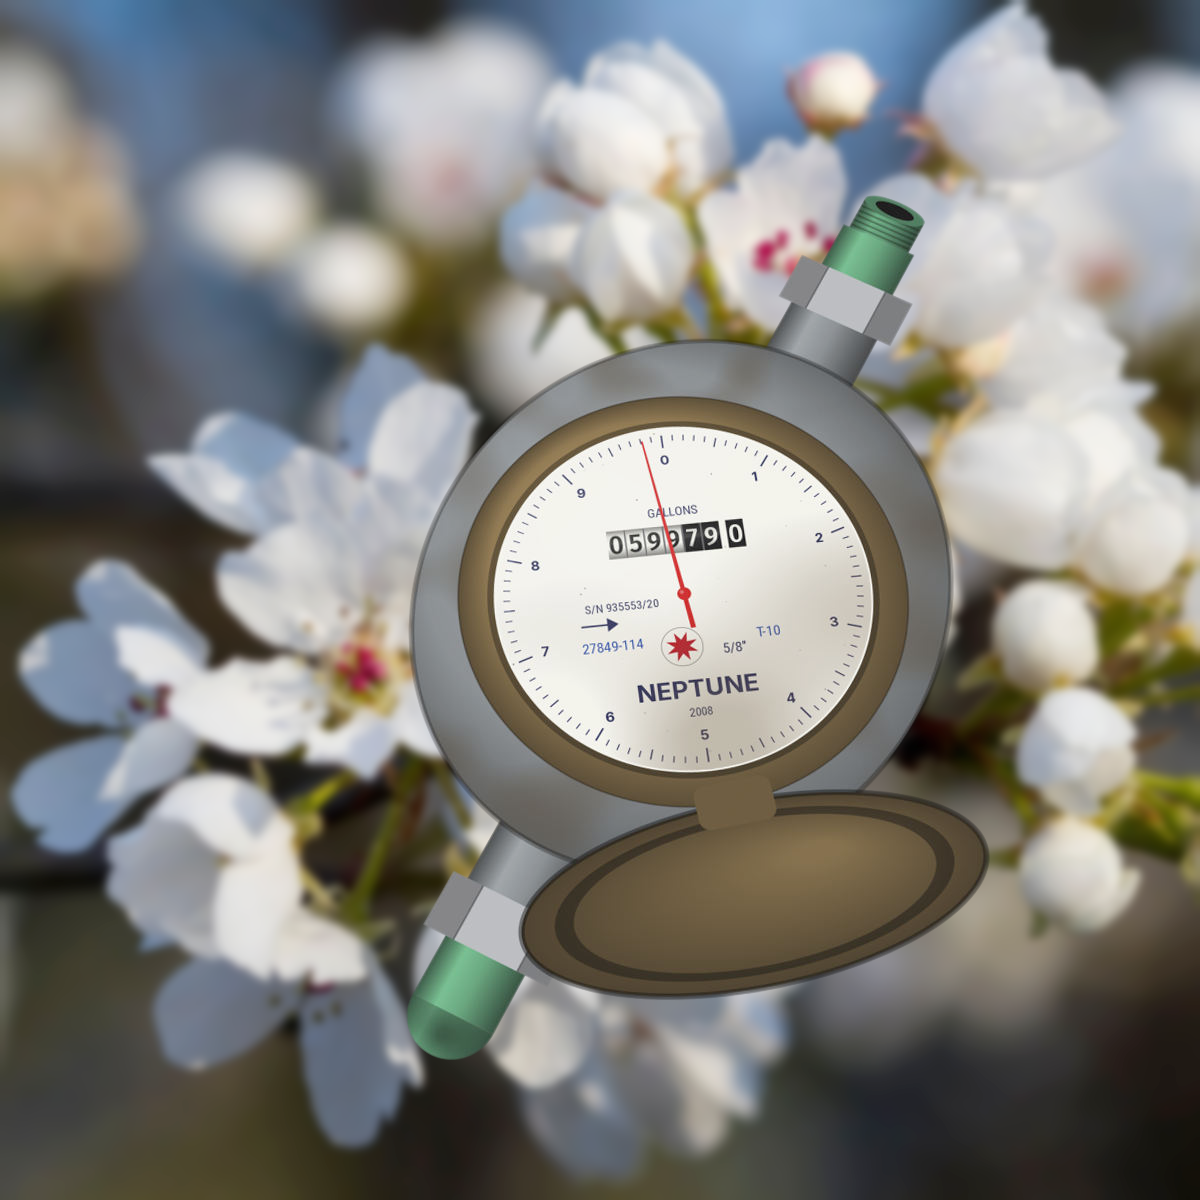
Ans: gal 599789.8
